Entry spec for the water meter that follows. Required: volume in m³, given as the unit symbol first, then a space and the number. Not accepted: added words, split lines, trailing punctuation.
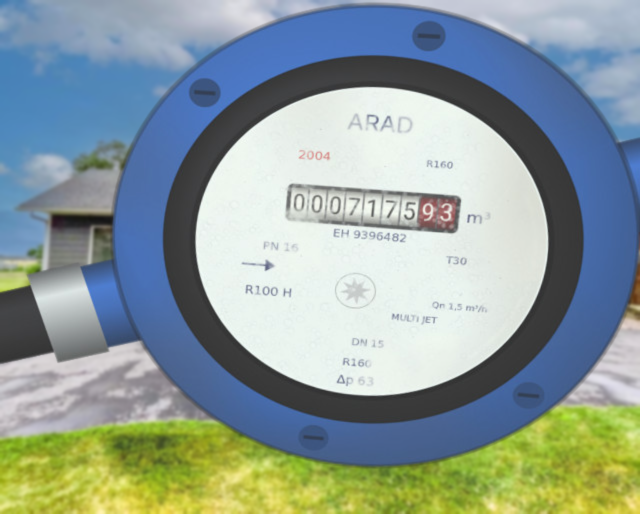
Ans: m³ 7175.93
